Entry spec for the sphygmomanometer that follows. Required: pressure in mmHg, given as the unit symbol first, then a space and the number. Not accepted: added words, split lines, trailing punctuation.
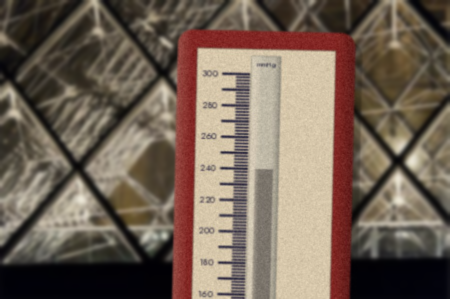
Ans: mmHg 240
